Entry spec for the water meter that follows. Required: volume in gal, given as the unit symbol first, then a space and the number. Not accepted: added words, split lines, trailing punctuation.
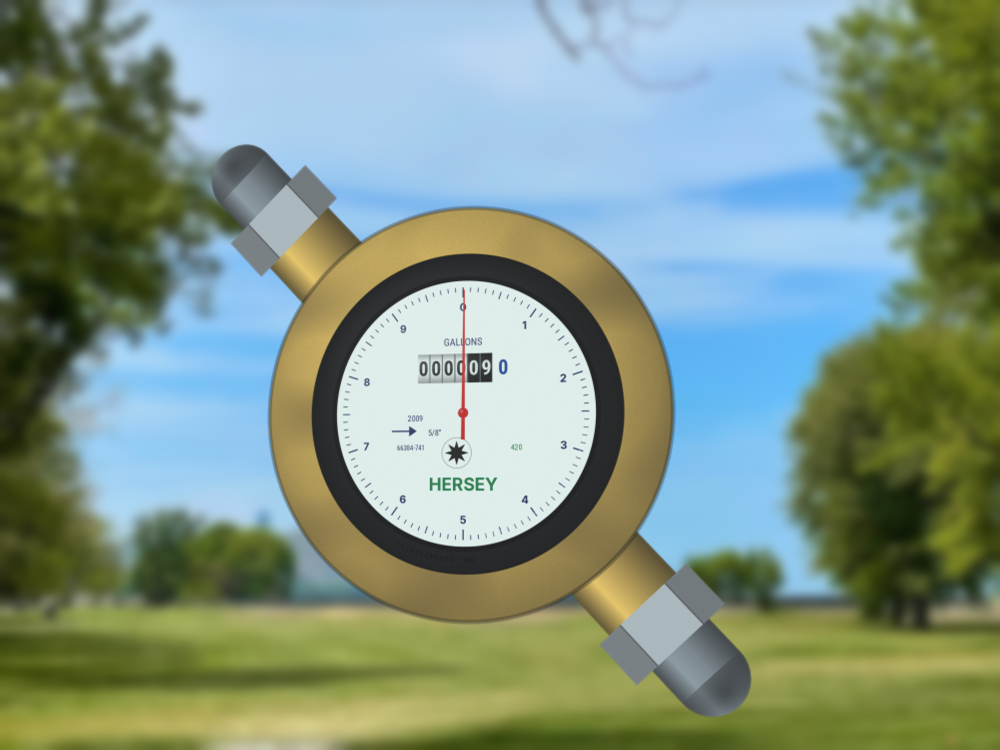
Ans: gal 90.0
